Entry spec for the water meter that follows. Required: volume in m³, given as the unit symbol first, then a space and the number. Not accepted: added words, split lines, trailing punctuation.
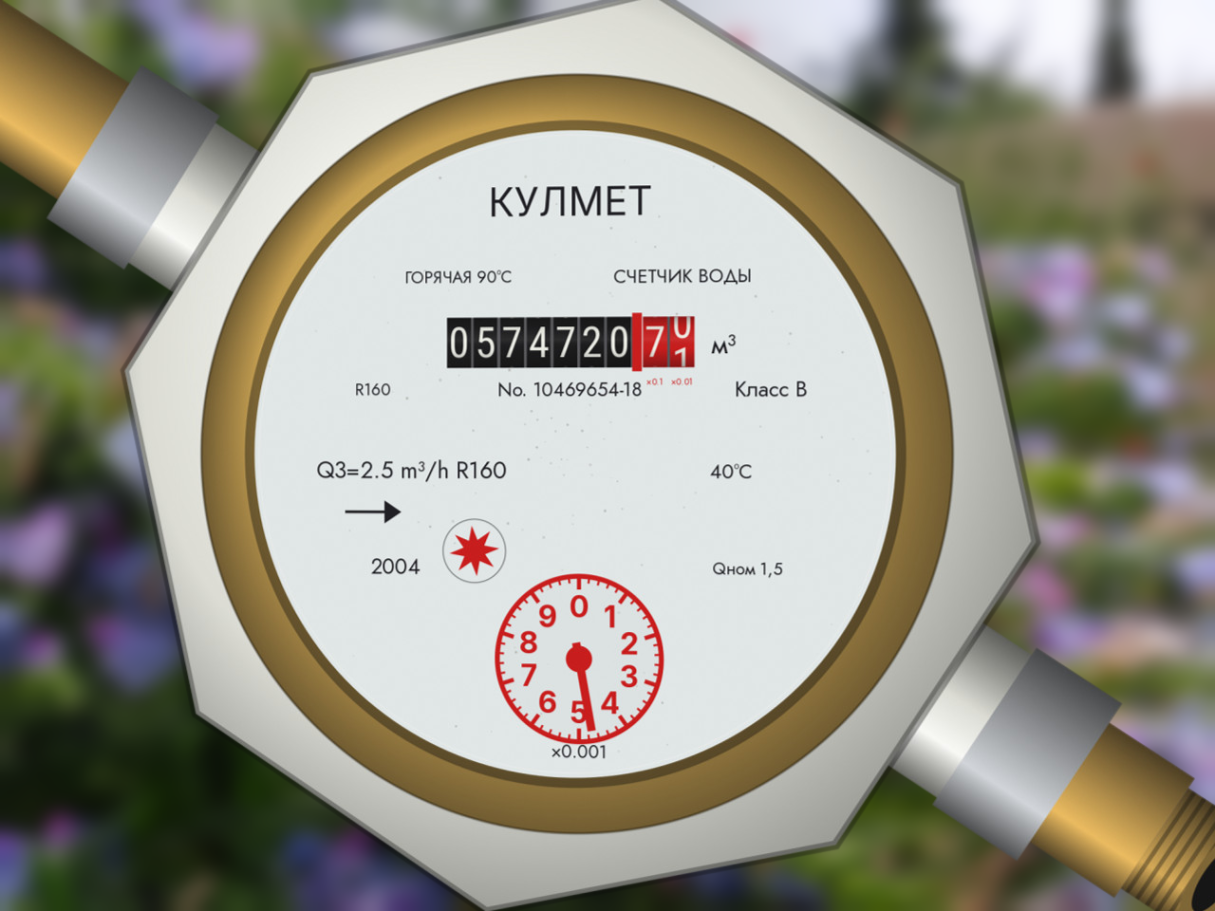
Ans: m³ 574720.704
